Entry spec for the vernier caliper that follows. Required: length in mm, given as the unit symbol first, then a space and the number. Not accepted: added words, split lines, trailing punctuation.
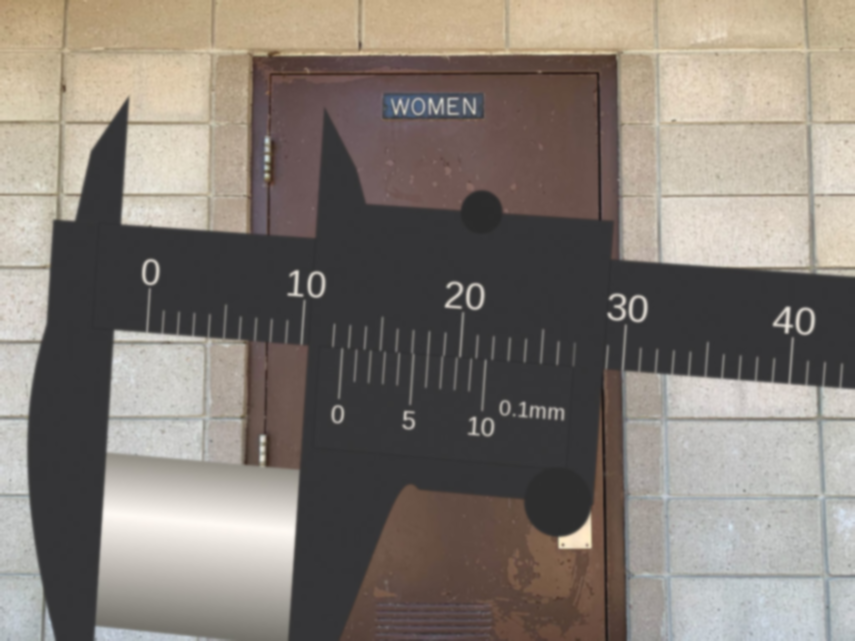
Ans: mm 12.6
